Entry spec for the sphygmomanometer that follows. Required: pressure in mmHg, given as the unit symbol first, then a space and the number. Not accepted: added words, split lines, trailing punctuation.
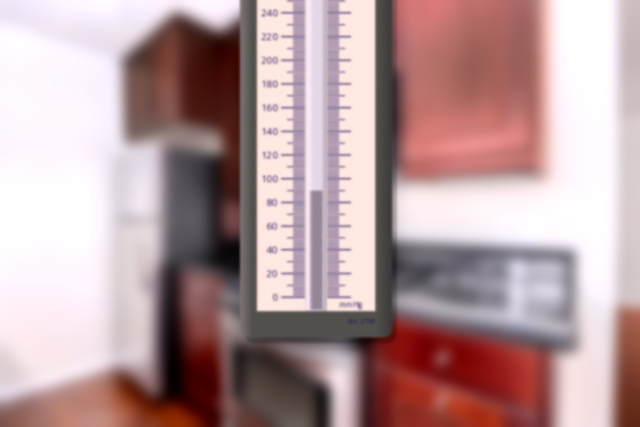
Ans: mmHg 90
